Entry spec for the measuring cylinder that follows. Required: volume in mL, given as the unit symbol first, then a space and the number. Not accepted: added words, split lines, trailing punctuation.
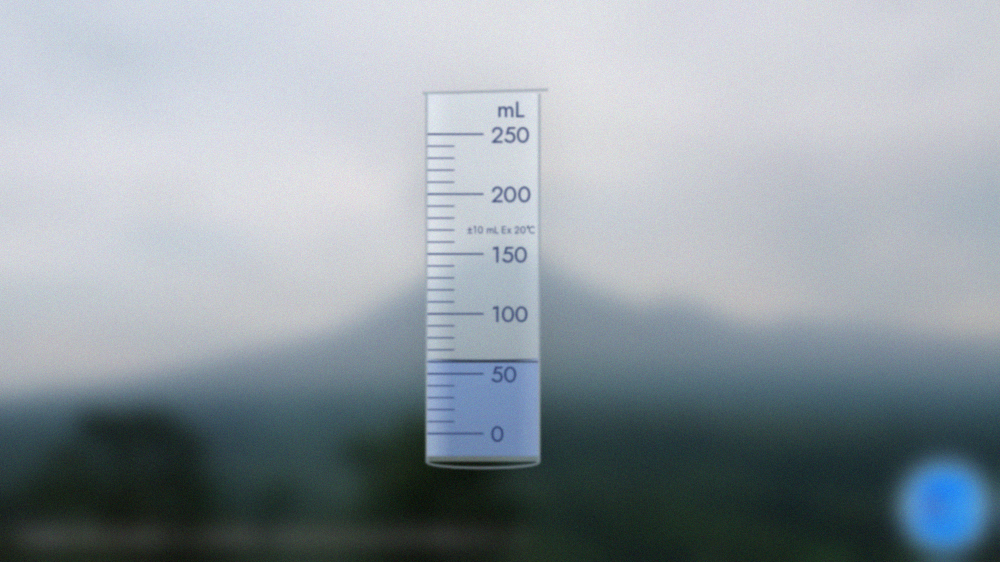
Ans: mL 60
